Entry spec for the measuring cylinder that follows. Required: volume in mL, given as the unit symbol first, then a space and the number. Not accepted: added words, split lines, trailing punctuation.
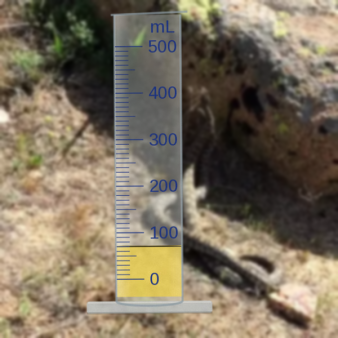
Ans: mL 70
